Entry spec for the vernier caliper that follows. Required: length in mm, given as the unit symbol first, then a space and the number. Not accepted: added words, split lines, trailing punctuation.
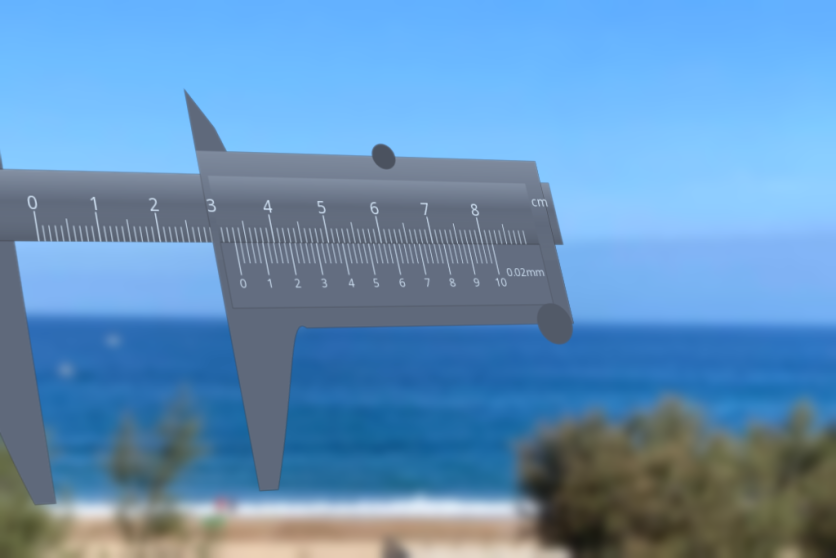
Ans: mm 33.0
